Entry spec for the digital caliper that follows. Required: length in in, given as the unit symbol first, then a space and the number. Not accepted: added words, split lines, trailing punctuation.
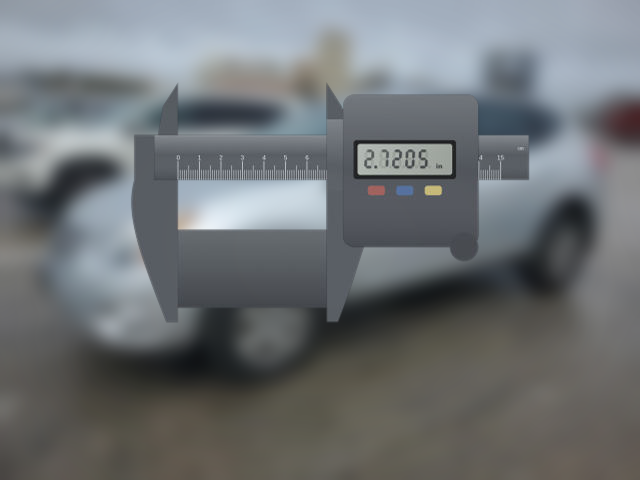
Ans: in 2.7205
